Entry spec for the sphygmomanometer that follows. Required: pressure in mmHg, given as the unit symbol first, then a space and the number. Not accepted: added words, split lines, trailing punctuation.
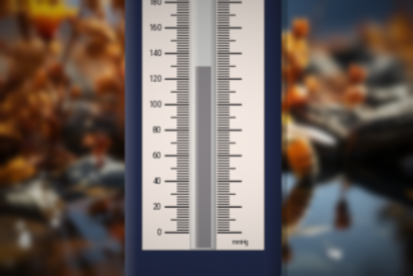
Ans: mmHg 130
